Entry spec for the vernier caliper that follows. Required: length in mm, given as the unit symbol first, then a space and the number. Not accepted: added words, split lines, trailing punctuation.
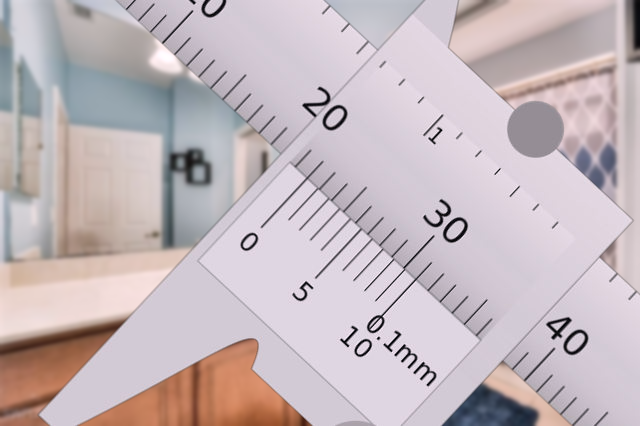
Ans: mm 22.0
